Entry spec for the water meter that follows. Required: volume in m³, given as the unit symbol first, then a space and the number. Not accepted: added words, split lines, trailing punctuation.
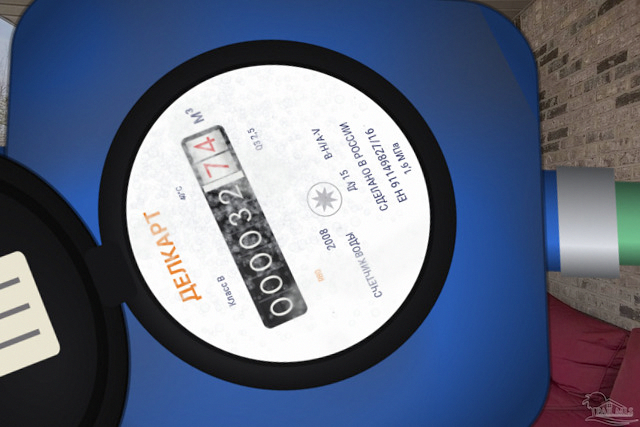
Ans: m³ 32.74
